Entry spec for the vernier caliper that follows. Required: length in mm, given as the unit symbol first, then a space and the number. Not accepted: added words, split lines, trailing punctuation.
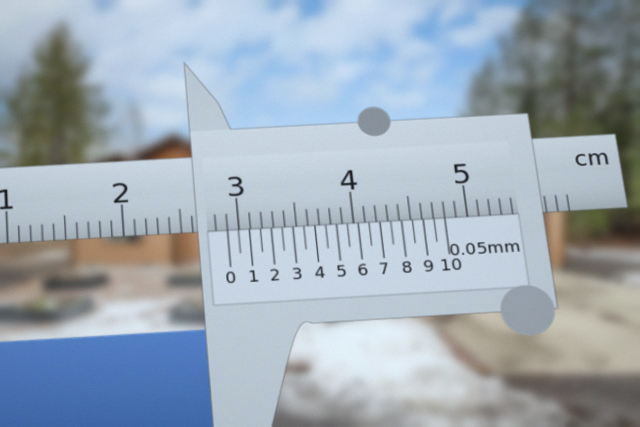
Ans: mm 29.0
